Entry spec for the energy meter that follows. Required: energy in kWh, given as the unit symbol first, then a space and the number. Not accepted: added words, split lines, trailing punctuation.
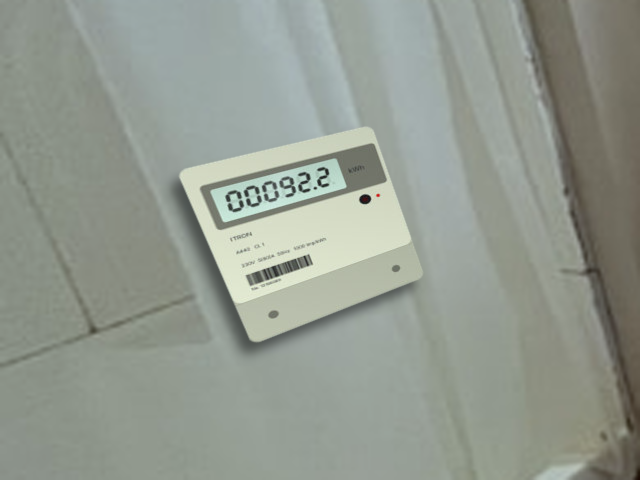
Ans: kWh 92.2
